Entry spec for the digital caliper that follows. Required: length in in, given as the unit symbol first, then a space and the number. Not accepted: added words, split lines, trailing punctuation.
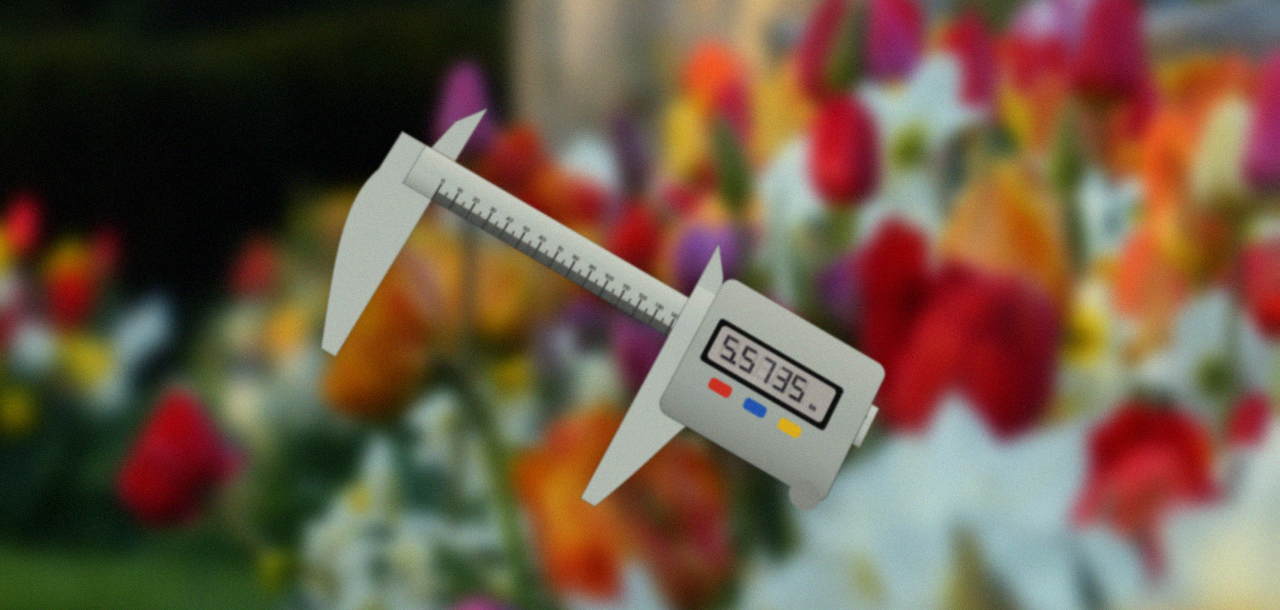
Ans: in 5.5735
